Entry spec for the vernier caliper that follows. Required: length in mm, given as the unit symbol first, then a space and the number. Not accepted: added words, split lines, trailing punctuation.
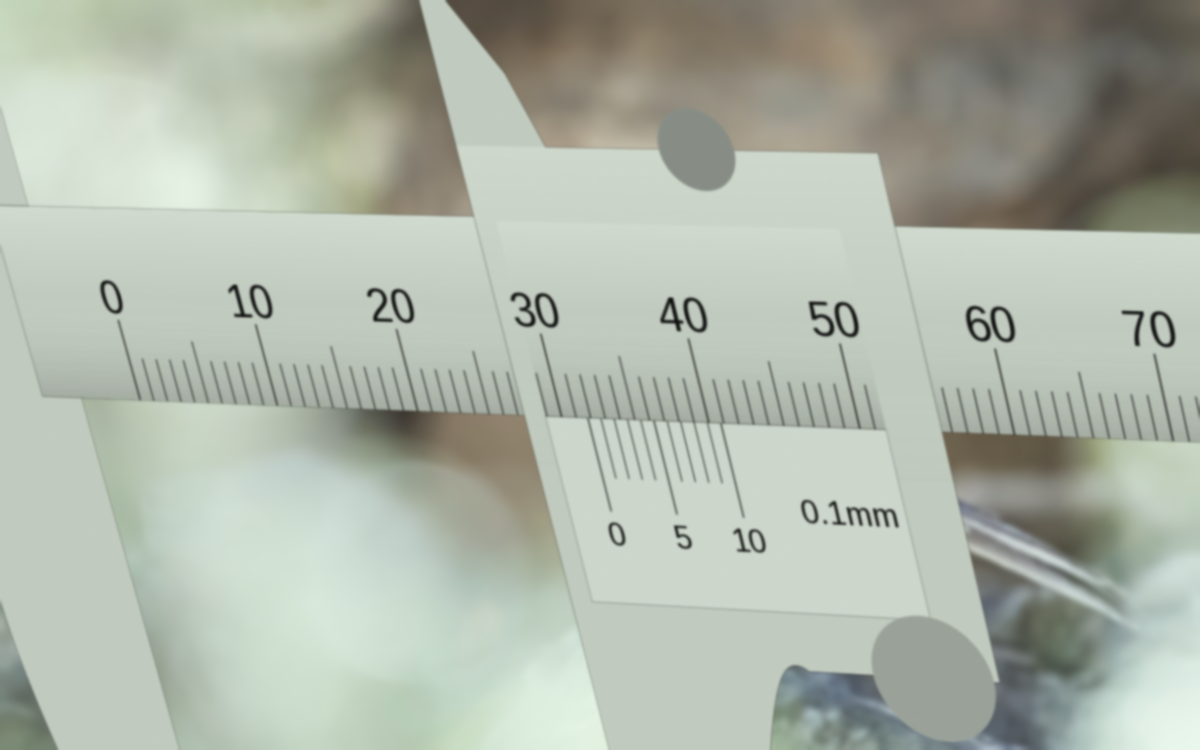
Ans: mm 31.8
